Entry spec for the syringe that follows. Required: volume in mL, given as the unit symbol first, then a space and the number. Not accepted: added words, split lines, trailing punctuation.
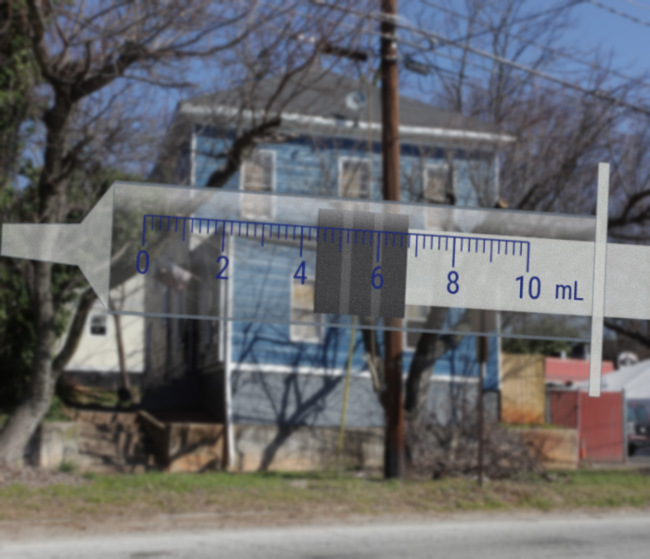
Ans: mL 4.4
